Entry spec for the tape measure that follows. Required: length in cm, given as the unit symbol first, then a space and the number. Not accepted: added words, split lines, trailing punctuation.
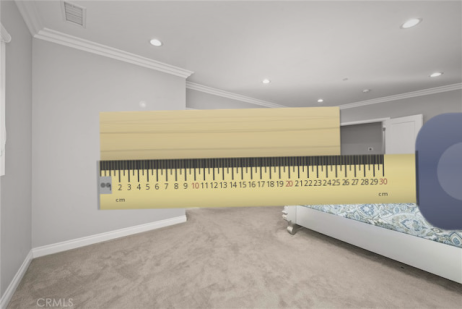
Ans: cm 25.5
